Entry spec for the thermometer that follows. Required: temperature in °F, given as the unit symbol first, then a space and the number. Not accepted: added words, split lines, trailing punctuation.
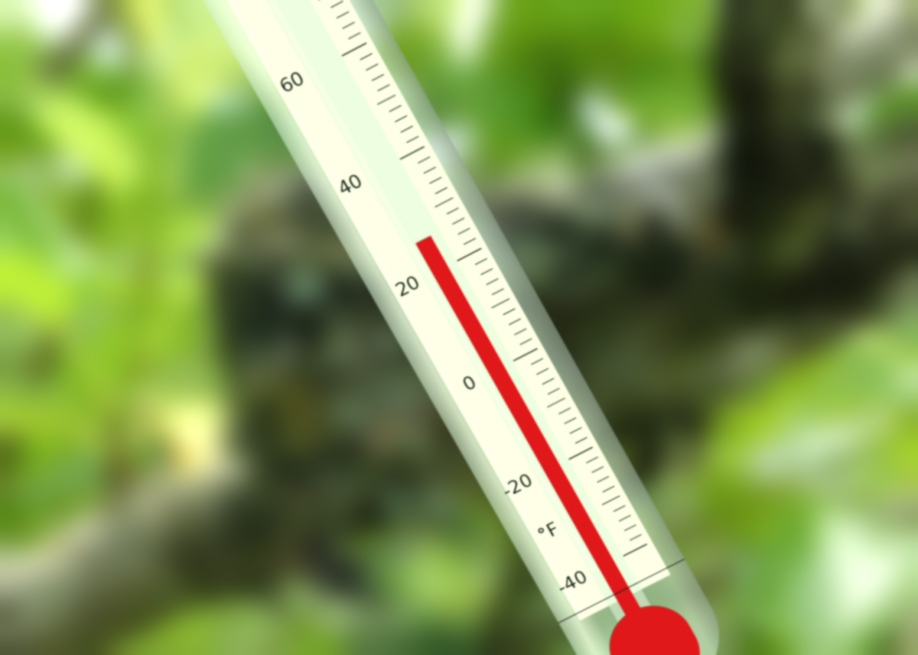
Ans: °F 26
